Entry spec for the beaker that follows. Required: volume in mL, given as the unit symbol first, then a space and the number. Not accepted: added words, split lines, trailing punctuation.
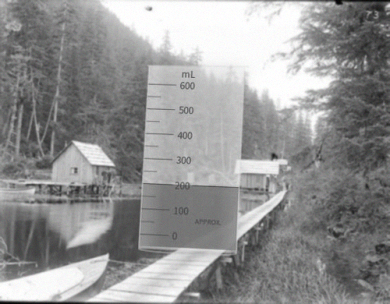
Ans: mL 200
